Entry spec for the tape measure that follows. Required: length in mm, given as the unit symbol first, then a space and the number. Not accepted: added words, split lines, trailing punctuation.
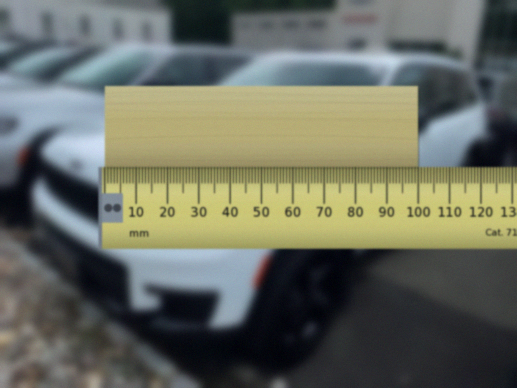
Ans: mm 100
